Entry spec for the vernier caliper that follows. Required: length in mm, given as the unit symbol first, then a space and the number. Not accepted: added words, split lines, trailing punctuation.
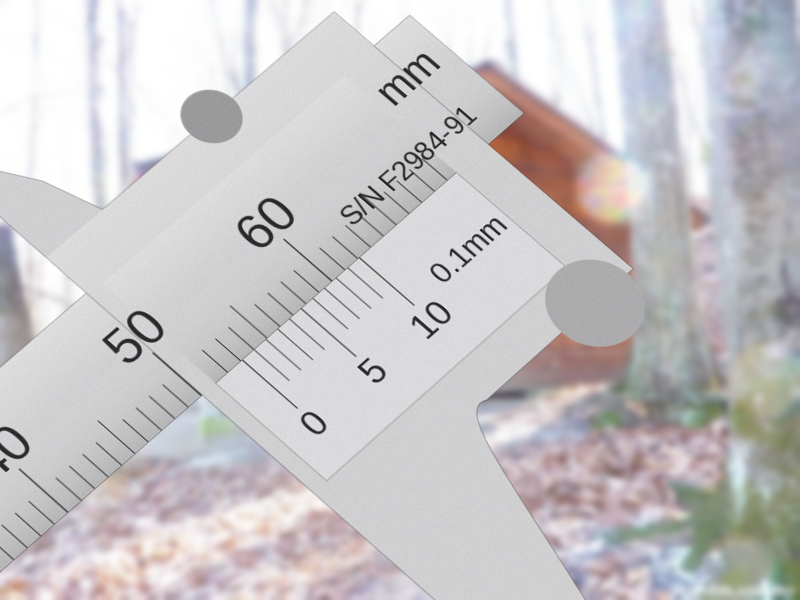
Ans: mm 53.1
